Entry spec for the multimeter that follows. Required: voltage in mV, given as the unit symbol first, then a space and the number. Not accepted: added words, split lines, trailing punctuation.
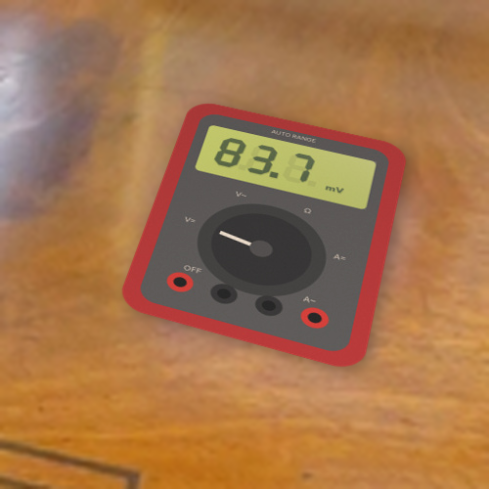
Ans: mV 83.7
